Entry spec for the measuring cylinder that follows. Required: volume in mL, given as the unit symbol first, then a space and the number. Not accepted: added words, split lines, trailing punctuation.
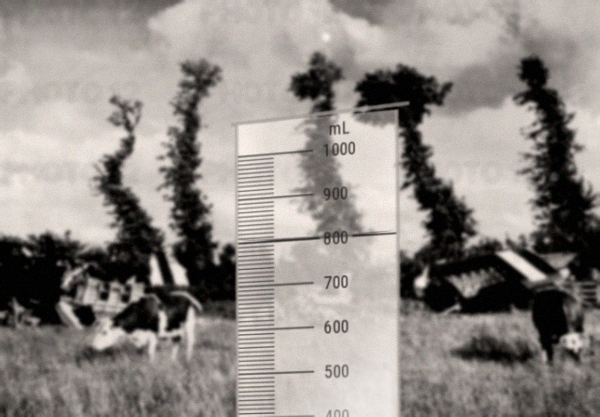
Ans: mL 800
